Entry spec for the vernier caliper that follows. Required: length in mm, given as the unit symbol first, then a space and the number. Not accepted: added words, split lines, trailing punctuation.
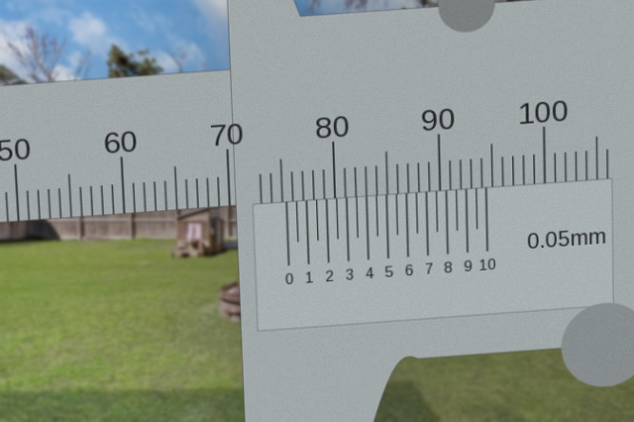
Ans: mm 75.4
